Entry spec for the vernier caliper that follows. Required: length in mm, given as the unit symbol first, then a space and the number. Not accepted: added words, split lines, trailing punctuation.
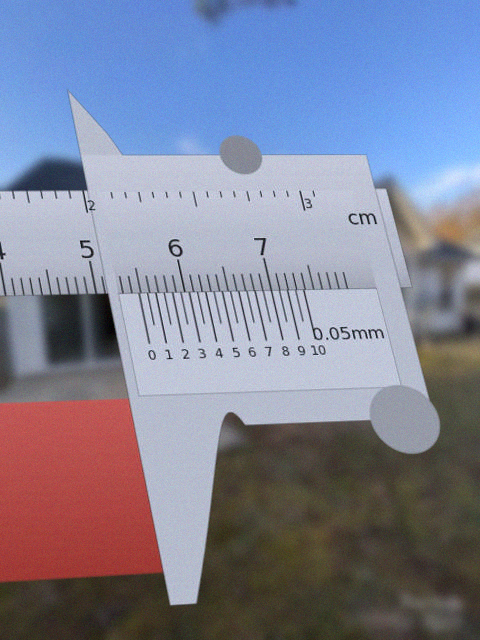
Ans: mm 54.8
